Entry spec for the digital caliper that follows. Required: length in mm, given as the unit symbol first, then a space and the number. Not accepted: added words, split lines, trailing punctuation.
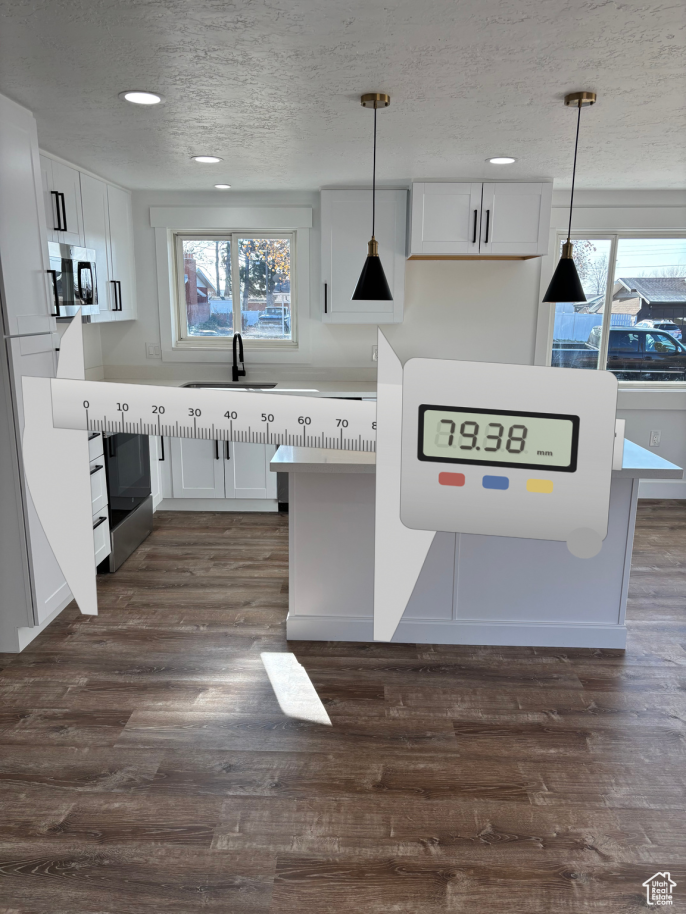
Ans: mm 79.38
